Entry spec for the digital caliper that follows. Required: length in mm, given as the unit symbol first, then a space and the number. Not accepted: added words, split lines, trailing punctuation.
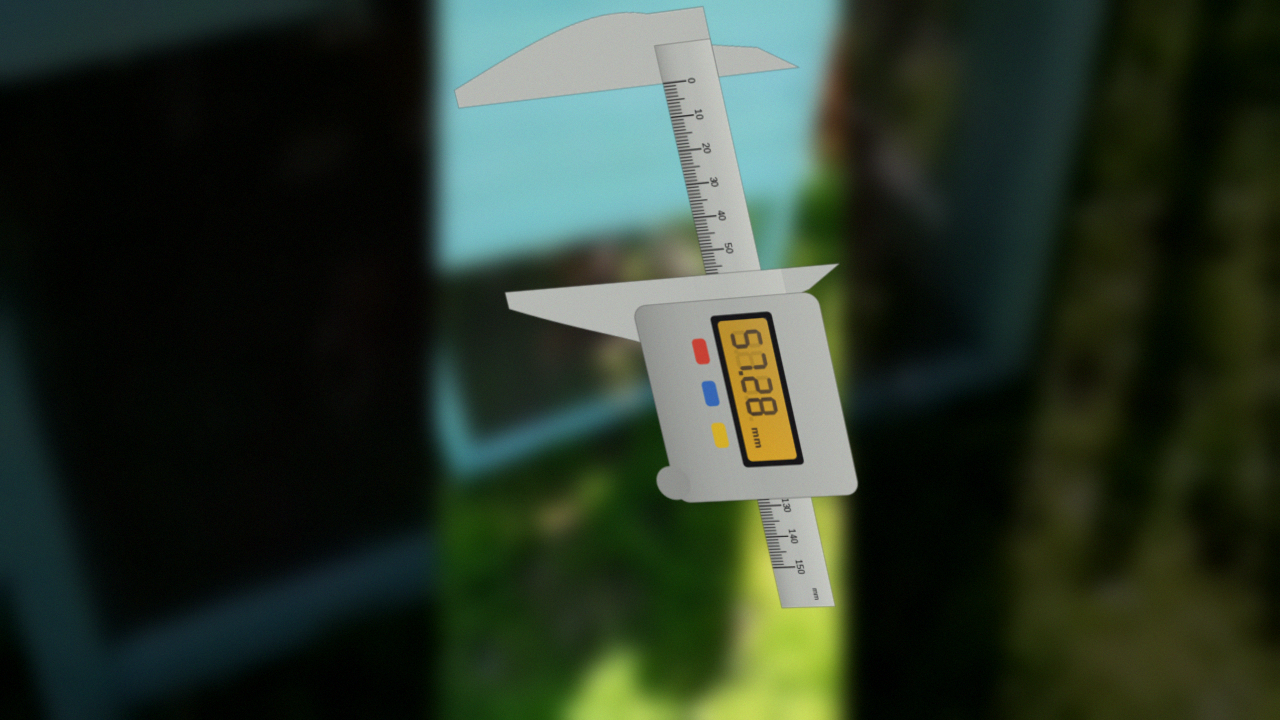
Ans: mm 57.28
